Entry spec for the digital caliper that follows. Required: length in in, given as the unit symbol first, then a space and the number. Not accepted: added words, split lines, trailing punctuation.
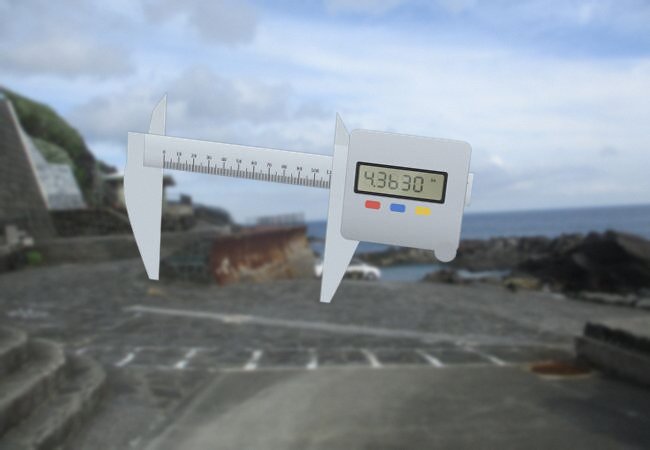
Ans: in 4.3630
